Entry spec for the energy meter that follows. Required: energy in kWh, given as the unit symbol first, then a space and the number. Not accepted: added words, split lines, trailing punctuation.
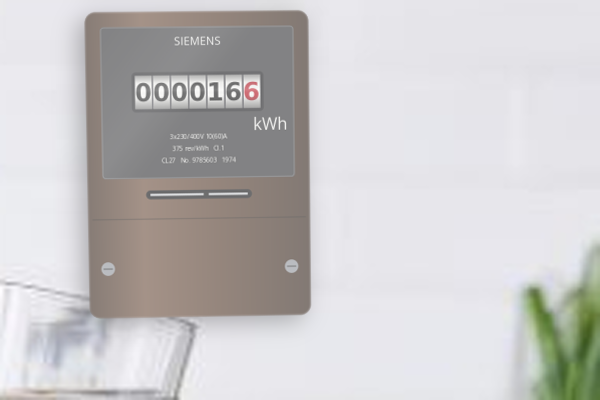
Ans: kWh 16.6
